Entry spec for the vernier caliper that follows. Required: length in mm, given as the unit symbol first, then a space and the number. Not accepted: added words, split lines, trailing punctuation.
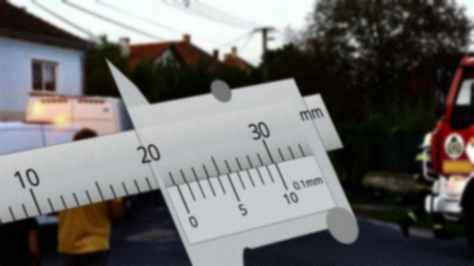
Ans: mm 21.2
